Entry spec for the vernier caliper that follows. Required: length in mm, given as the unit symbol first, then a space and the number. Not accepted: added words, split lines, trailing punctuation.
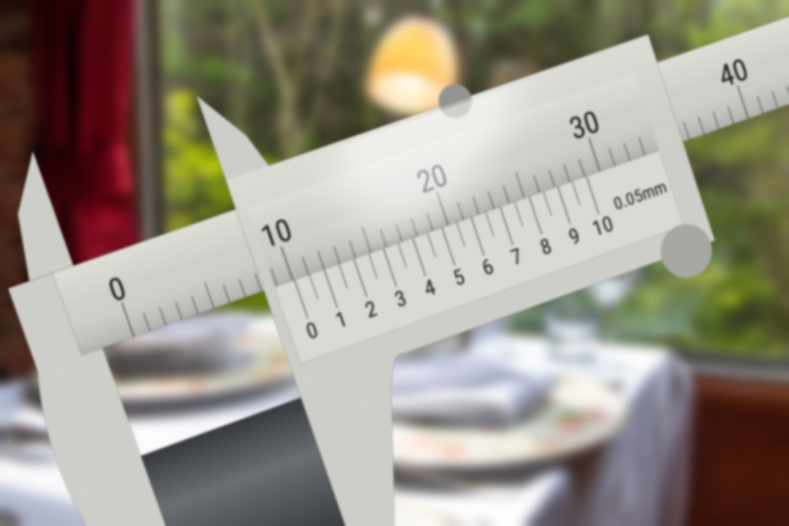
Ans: mm 10.1
